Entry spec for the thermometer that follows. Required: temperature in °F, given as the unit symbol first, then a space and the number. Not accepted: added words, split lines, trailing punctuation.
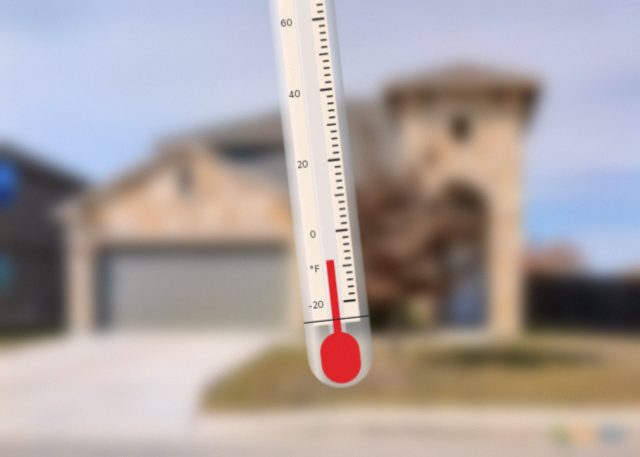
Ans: °F -8
